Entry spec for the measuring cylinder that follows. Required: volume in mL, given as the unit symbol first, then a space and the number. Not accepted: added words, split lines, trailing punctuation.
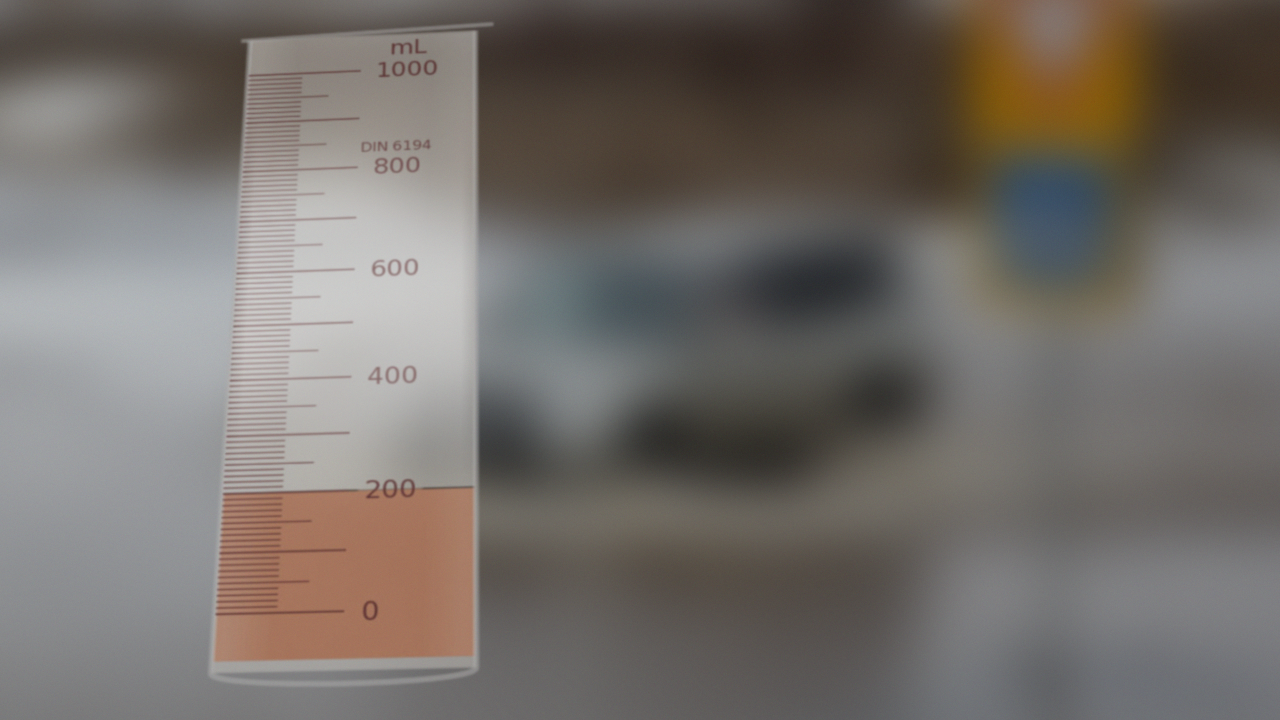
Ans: mL 200
